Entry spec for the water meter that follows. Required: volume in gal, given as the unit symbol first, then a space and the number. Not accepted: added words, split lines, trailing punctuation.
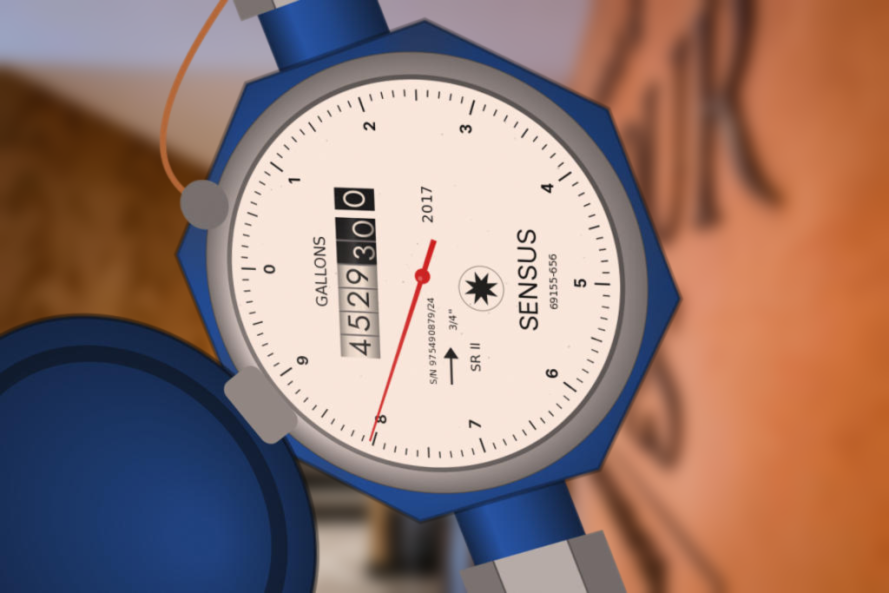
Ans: gal 4529298.0
